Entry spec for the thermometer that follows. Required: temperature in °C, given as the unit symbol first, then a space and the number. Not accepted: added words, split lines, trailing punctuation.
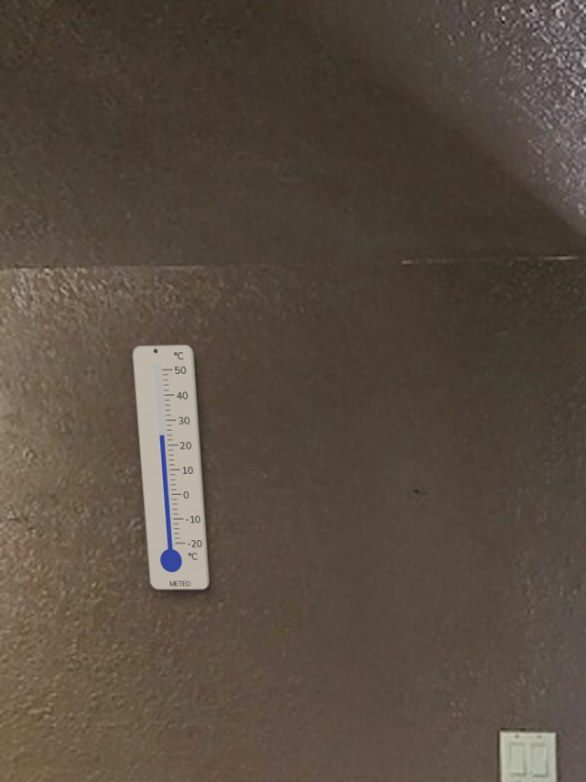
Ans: °C 24
